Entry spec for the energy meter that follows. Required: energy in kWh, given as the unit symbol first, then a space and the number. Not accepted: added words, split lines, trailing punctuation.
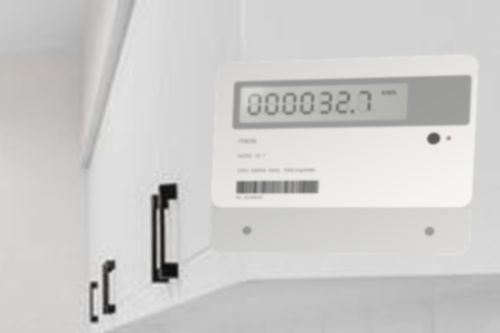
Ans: kWh 32.7
